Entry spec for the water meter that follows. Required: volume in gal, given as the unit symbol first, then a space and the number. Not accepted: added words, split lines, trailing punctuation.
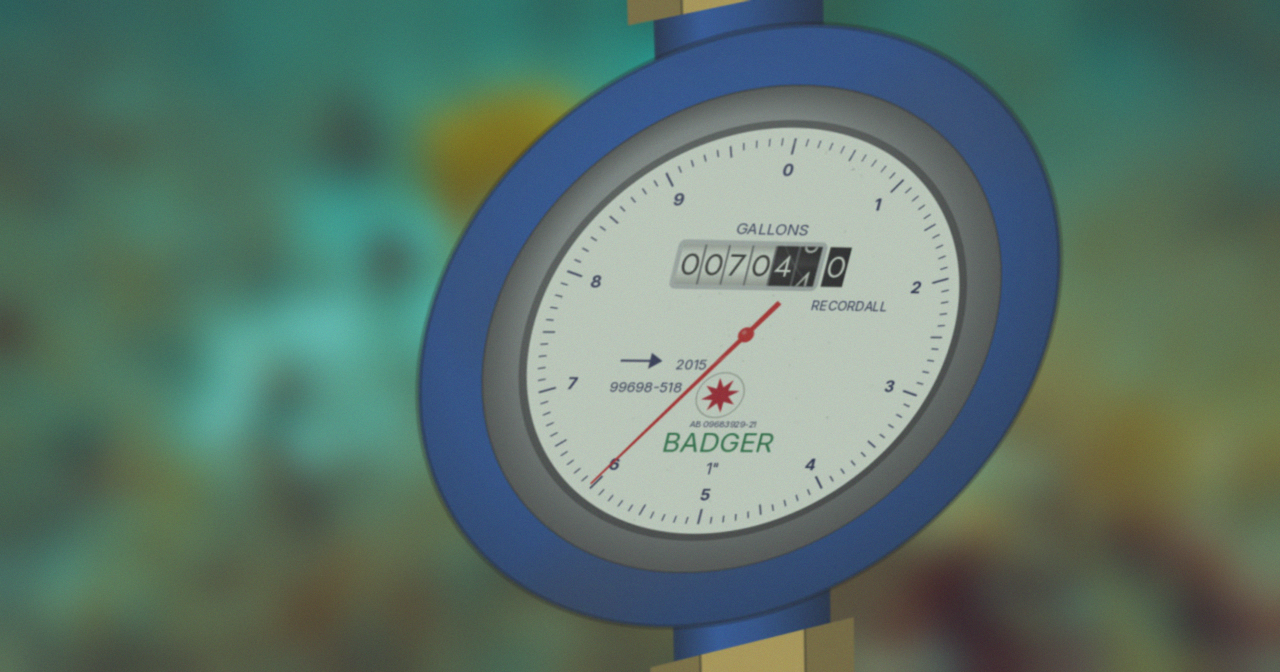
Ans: gal 70436.0
